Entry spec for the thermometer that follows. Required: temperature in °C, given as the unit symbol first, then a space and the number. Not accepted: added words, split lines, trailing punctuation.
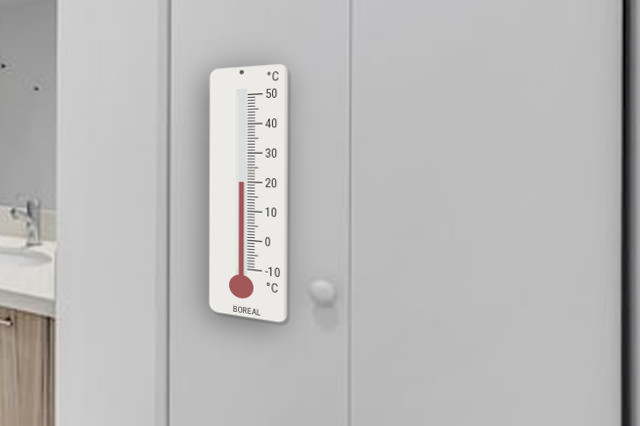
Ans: °C 20
